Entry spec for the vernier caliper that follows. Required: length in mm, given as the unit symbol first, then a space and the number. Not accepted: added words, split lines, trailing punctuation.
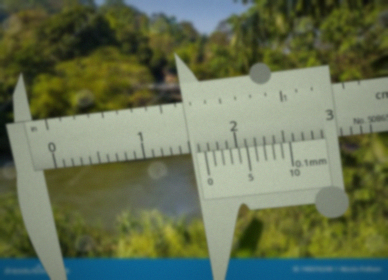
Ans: mm 16.6
